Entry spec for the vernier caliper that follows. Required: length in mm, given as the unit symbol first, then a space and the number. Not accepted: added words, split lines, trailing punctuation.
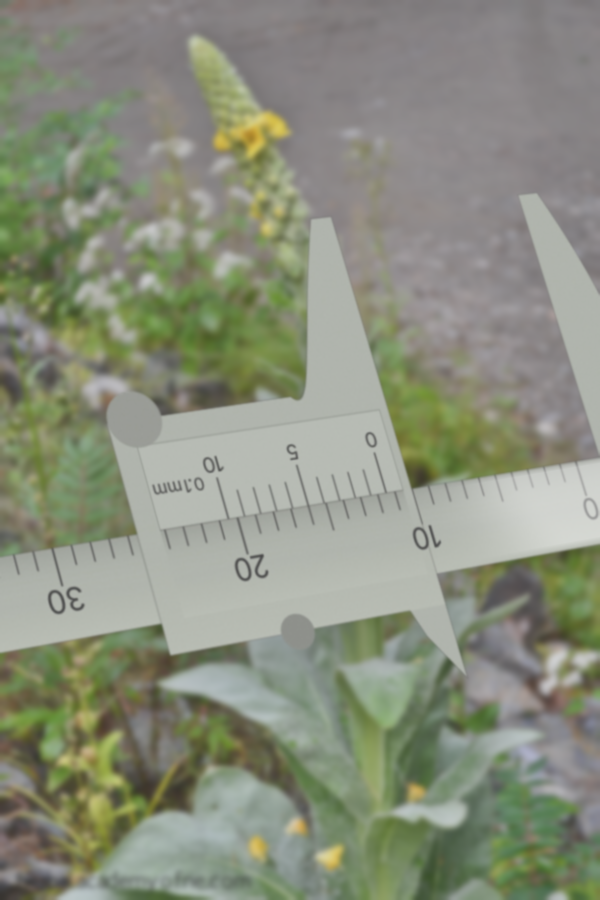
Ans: mm 11.5
